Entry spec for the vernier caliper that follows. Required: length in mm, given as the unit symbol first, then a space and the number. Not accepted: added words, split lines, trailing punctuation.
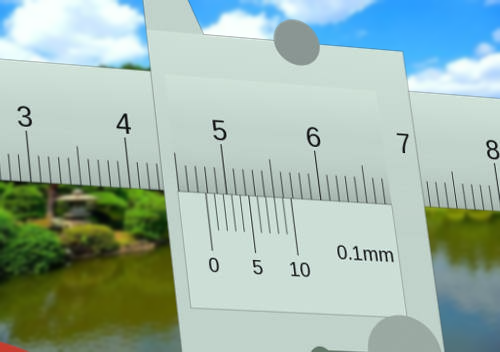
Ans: mm 47.8
